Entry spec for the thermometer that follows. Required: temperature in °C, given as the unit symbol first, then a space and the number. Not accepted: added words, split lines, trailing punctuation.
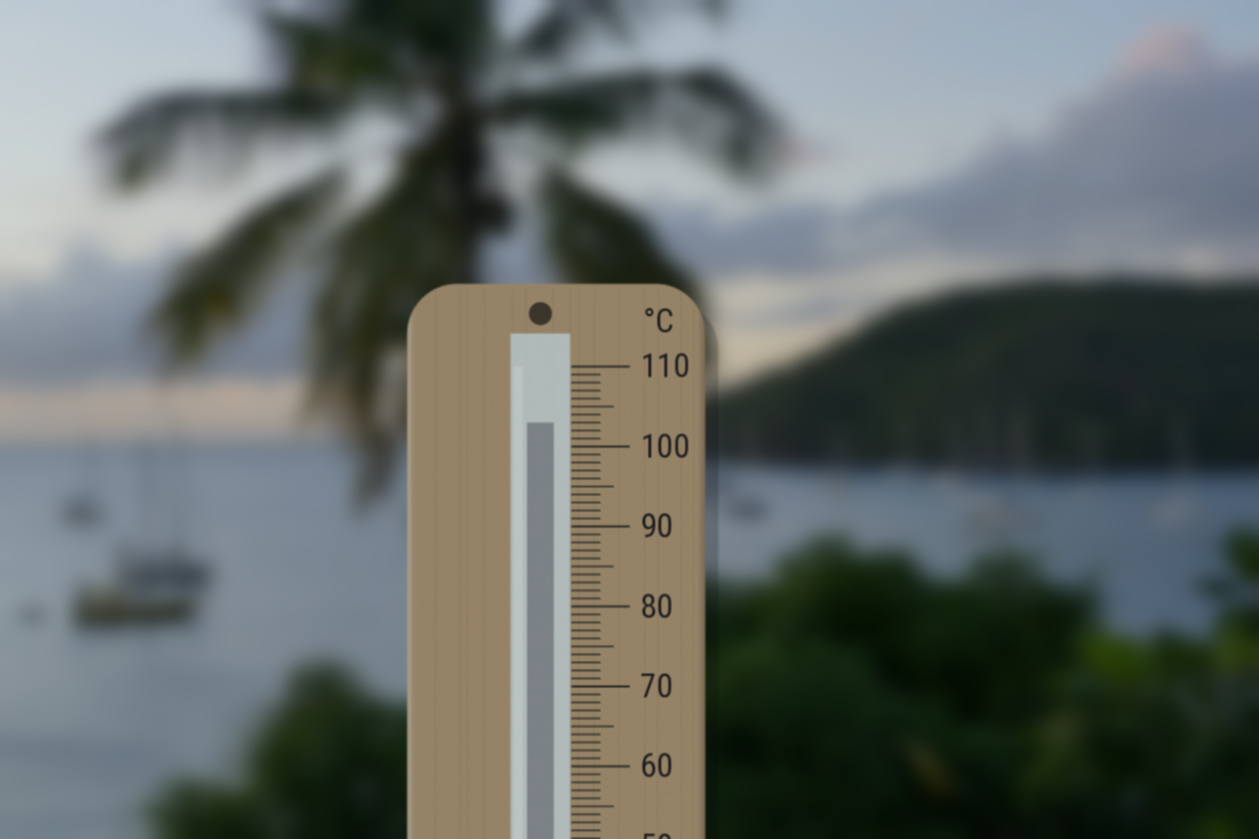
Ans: °C 103
